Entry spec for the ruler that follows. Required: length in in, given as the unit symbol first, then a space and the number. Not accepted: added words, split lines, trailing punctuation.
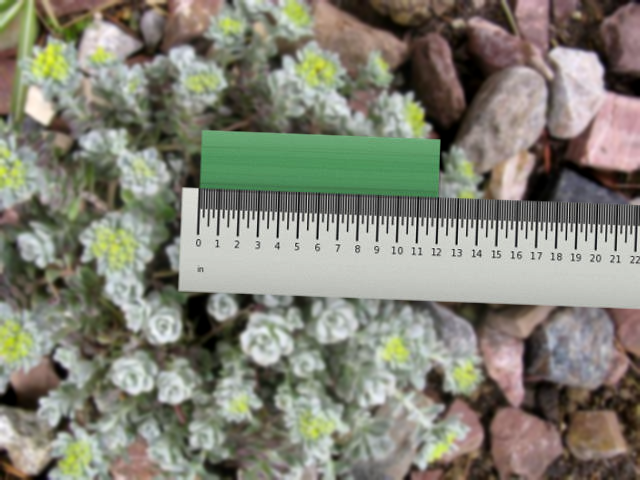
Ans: in 12
